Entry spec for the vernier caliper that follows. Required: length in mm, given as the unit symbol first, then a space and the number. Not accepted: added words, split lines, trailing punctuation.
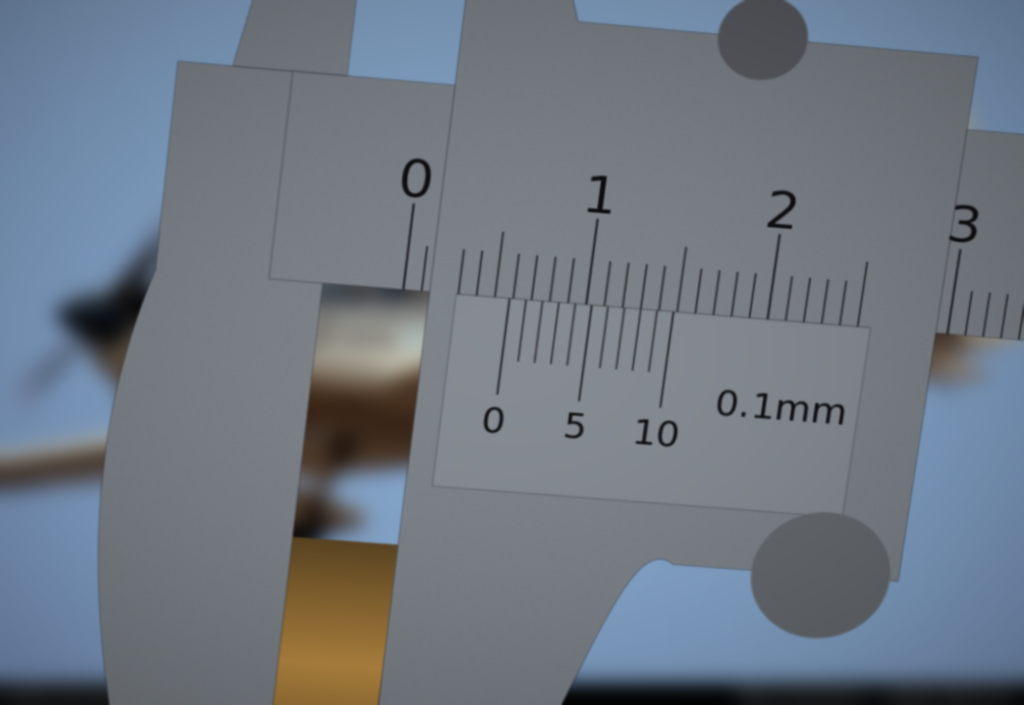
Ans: mm 5.8
